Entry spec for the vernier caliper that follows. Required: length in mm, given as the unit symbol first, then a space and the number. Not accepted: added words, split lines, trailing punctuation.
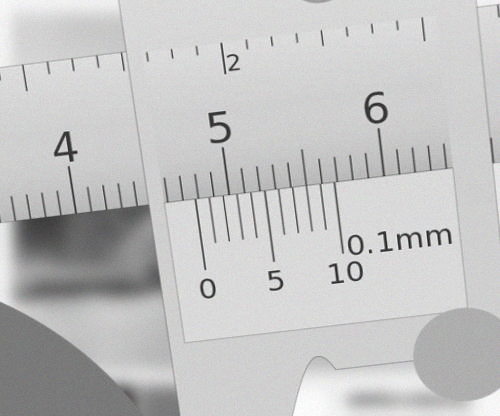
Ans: mm 47.8
